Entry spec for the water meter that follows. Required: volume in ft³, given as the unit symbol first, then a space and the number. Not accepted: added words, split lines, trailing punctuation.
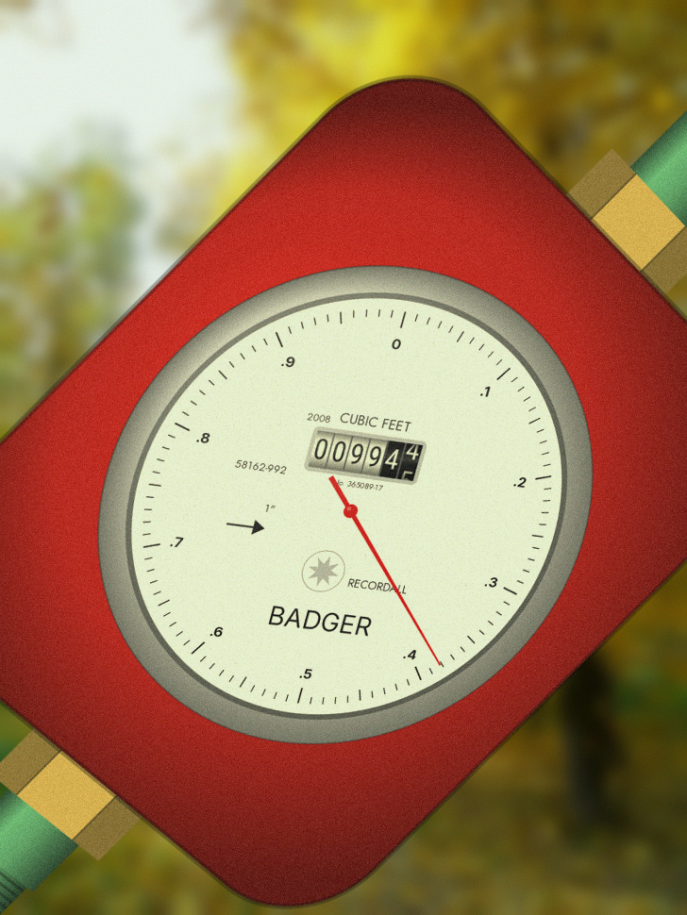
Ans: ft³ 9944.38
